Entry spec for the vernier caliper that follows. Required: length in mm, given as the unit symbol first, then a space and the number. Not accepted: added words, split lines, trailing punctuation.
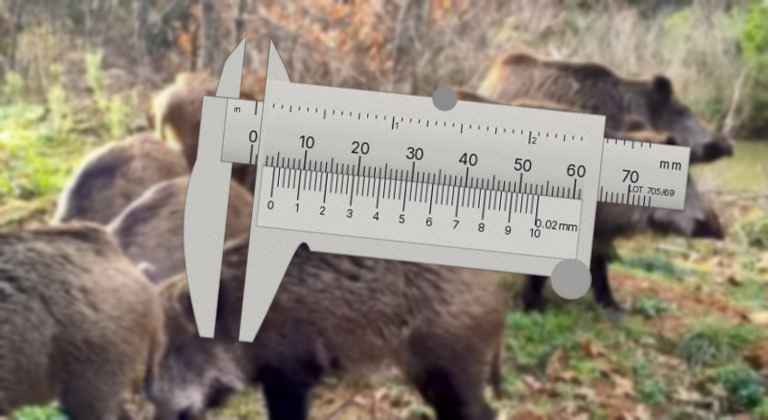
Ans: mm 4.5
